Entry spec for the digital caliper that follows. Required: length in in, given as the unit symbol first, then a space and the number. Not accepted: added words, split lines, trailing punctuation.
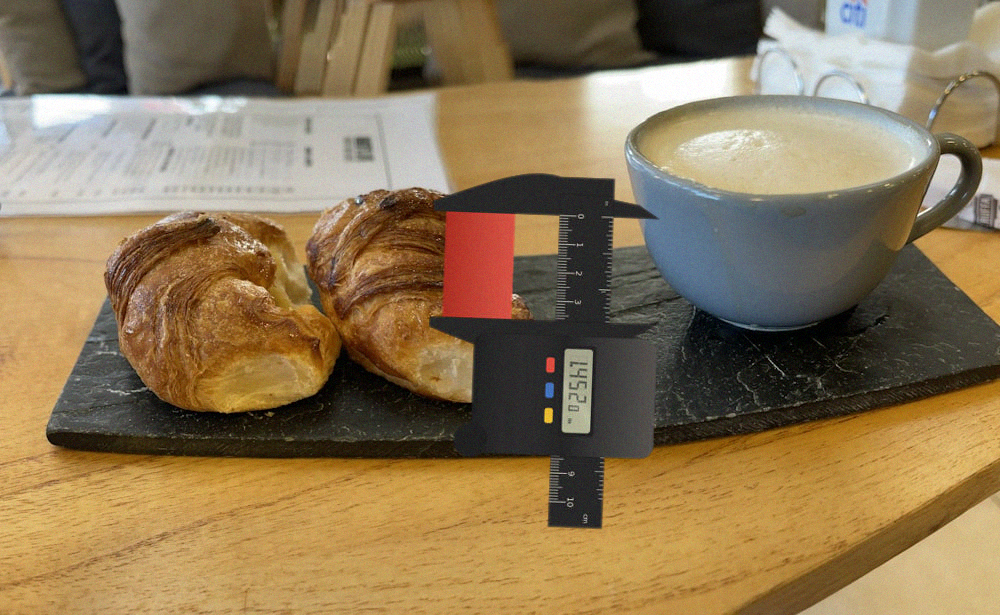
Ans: in 1.4520
